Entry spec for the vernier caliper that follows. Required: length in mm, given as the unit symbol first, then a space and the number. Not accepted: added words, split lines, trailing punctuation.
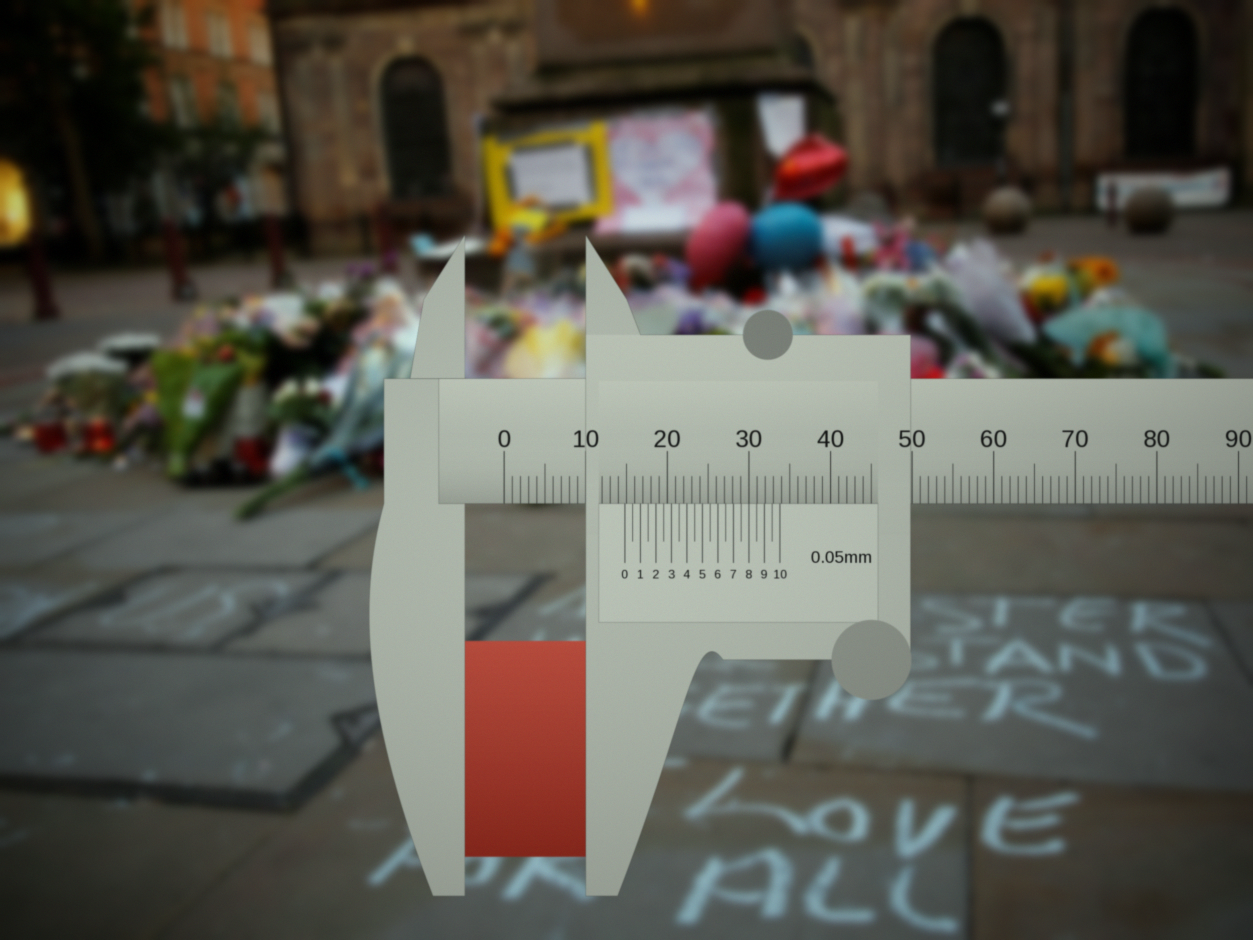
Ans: mm 14.8
